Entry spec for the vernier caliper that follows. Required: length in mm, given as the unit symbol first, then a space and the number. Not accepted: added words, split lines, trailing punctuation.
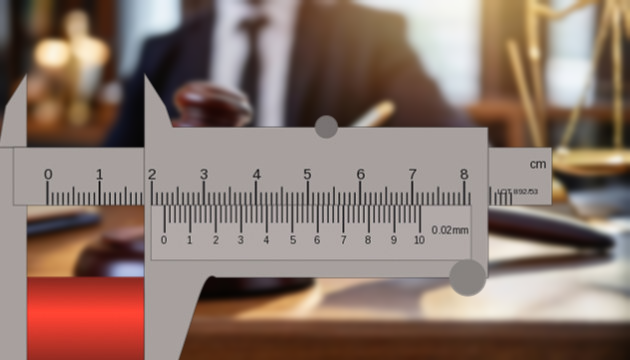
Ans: mm 22.5
